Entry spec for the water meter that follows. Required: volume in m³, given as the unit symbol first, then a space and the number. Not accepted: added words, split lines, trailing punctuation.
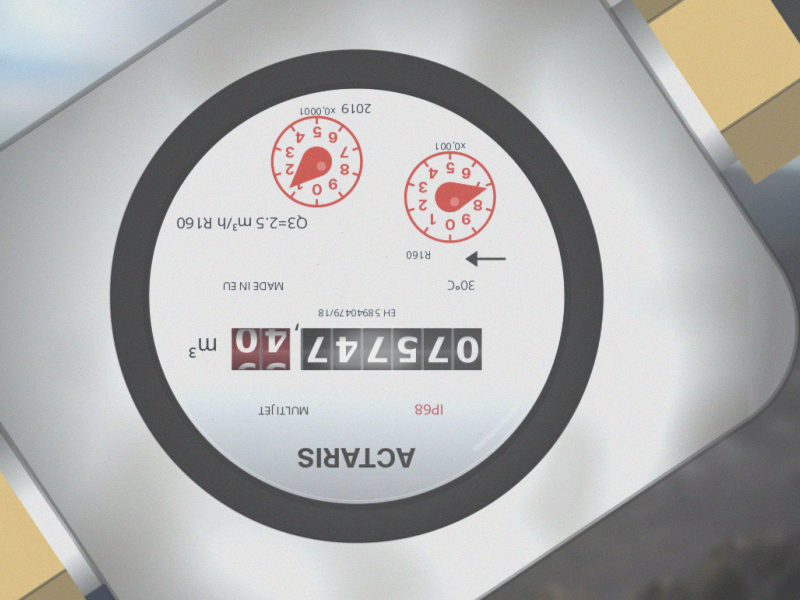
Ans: m³ 75747.3971
